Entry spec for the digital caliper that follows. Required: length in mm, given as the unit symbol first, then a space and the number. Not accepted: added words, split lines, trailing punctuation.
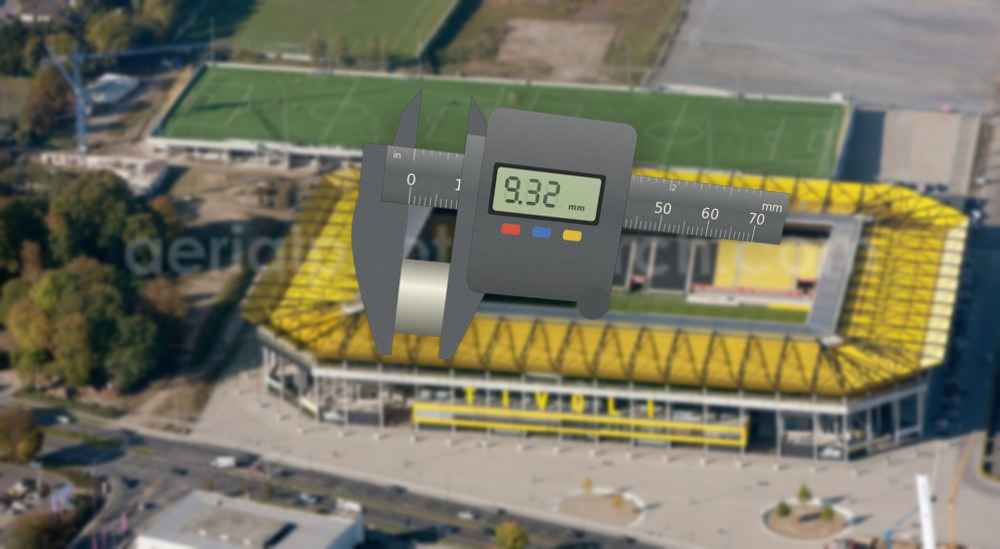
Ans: mm 9.32
